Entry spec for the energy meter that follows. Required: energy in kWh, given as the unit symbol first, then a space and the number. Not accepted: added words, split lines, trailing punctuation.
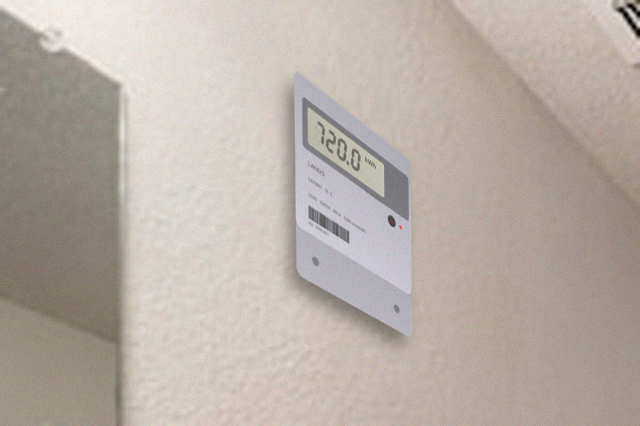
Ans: kWh 720.0
